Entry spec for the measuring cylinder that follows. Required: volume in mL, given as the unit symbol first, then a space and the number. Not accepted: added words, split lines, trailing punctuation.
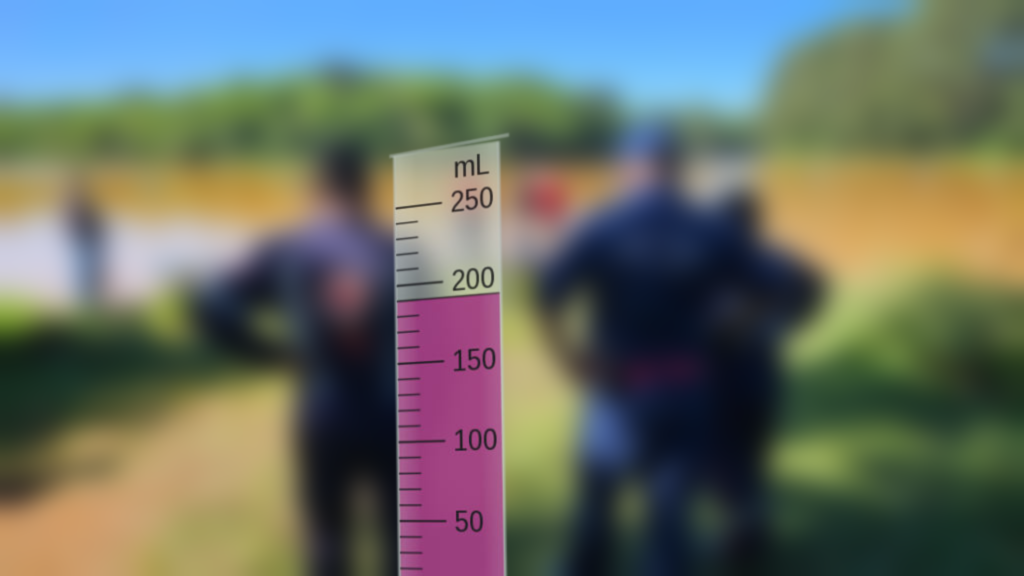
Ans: mL 190
